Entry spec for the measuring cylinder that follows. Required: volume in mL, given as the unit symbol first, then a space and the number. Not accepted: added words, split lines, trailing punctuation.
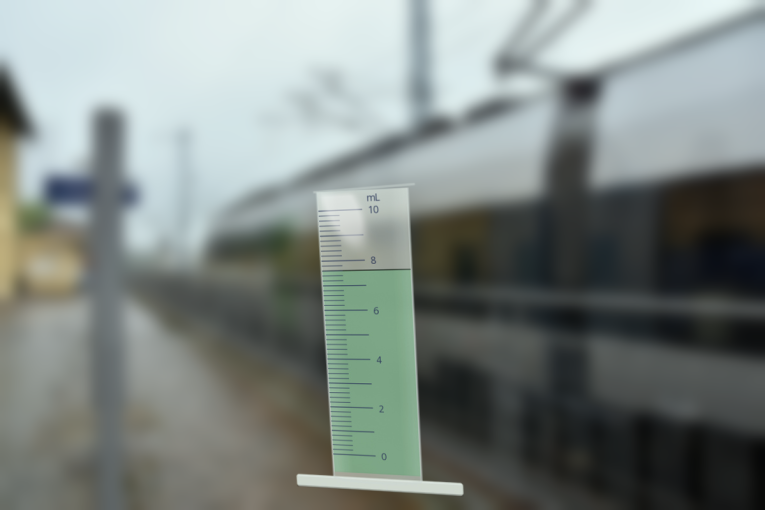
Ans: mL 7.6
